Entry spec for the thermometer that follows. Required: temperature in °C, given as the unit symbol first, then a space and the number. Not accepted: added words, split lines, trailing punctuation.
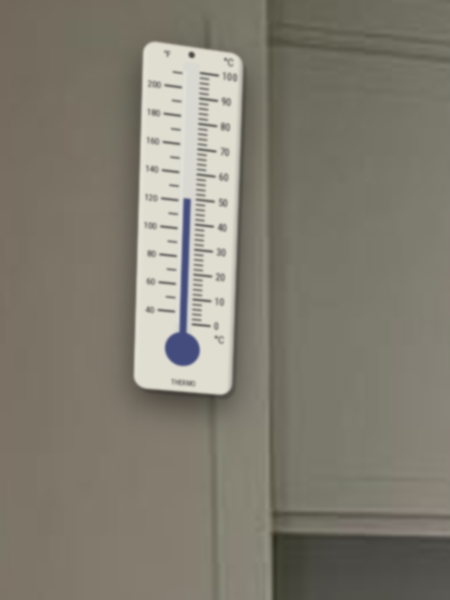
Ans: °C 50
